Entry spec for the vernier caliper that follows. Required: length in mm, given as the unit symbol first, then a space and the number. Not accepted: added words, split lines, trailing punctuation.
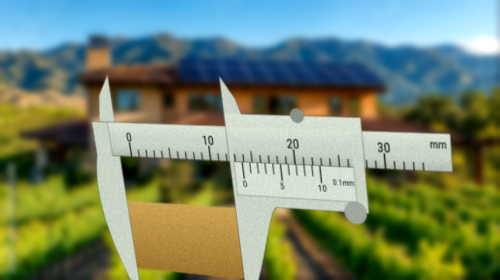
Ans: mm 13.8
